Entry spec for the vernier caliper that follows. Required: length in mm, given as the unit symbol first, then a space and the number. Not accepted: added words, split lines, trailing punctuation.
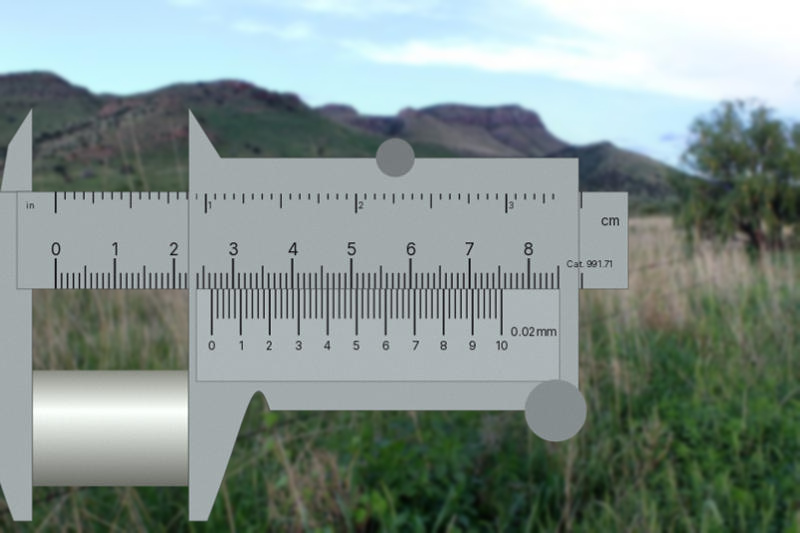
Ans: mm 26.4
